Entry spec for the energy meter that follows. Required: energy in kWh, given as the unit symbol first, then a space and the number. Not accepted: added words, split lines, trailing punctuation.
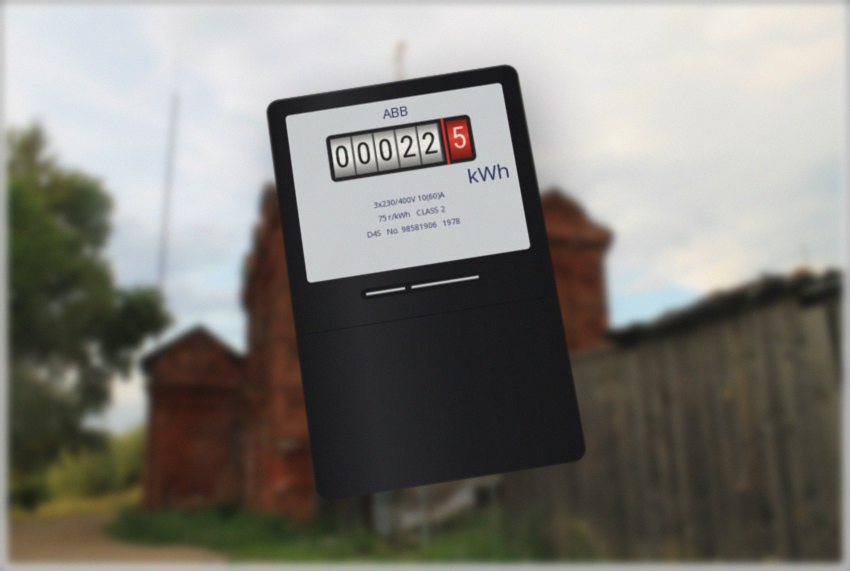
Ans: kWh 22.5
